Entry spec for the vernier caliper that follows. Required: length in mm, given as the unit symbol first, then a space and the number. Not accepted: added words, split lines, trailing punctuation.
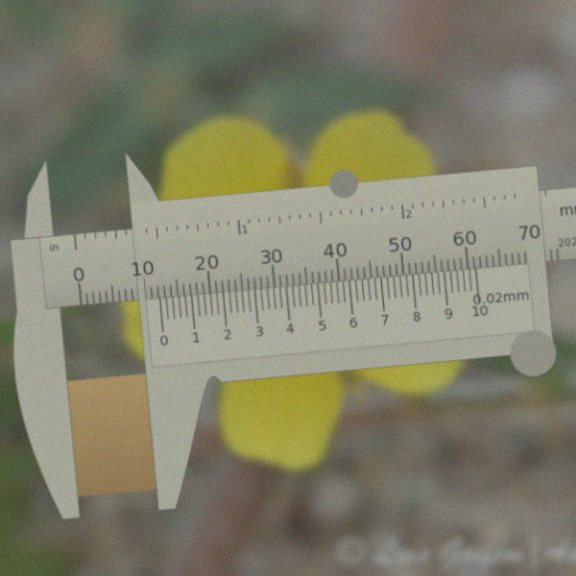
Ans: mm 12.2
